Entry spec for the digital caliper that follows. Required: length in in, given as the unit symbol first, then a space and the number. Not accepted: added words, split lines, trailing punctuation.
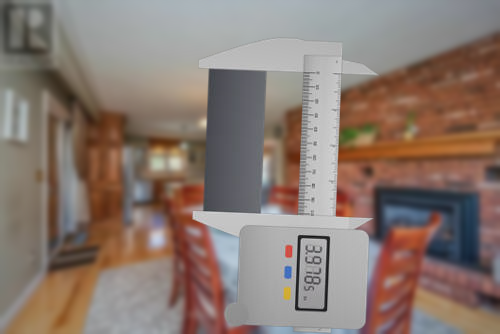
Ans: in 3.9785
